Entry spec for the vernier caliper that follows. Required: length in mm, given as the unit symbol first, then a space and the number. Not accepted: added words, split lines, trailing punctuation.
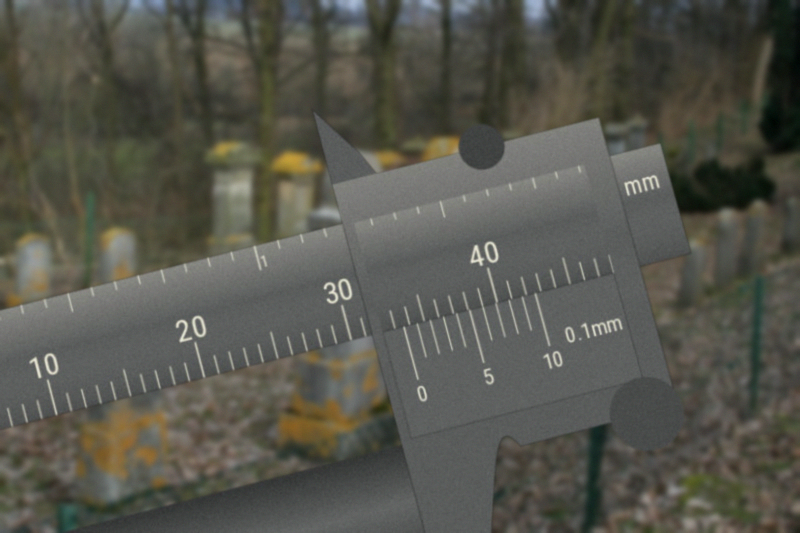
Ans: mm 33.6
